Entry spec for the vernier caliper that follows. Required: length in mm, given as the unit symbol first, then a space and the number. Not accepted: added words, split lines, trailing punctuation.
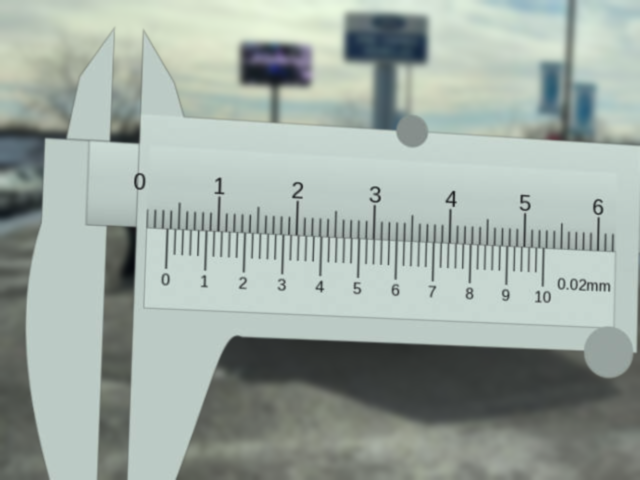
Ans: mm 3.6
